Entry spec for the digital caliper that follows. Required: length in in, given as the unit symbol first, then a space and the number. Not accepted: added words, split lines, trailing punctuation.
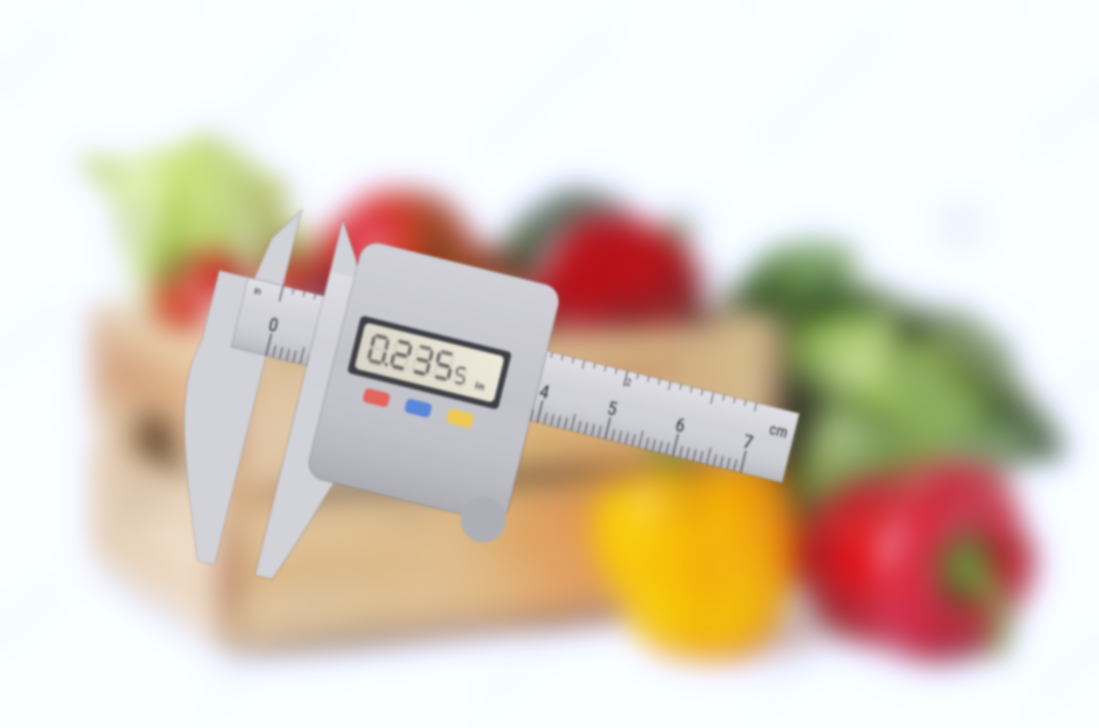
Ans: in 0.2355
